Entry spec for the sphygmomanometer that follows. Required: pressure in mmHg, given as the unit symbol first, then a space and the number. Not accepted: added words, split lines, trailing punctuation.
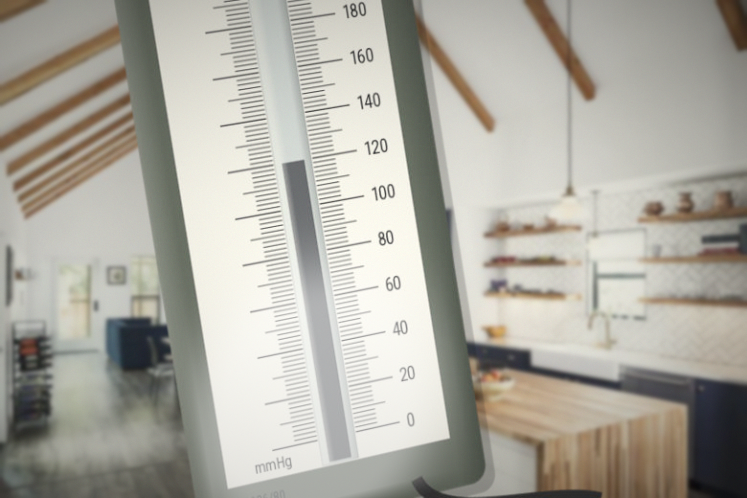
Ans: mmHg 120
